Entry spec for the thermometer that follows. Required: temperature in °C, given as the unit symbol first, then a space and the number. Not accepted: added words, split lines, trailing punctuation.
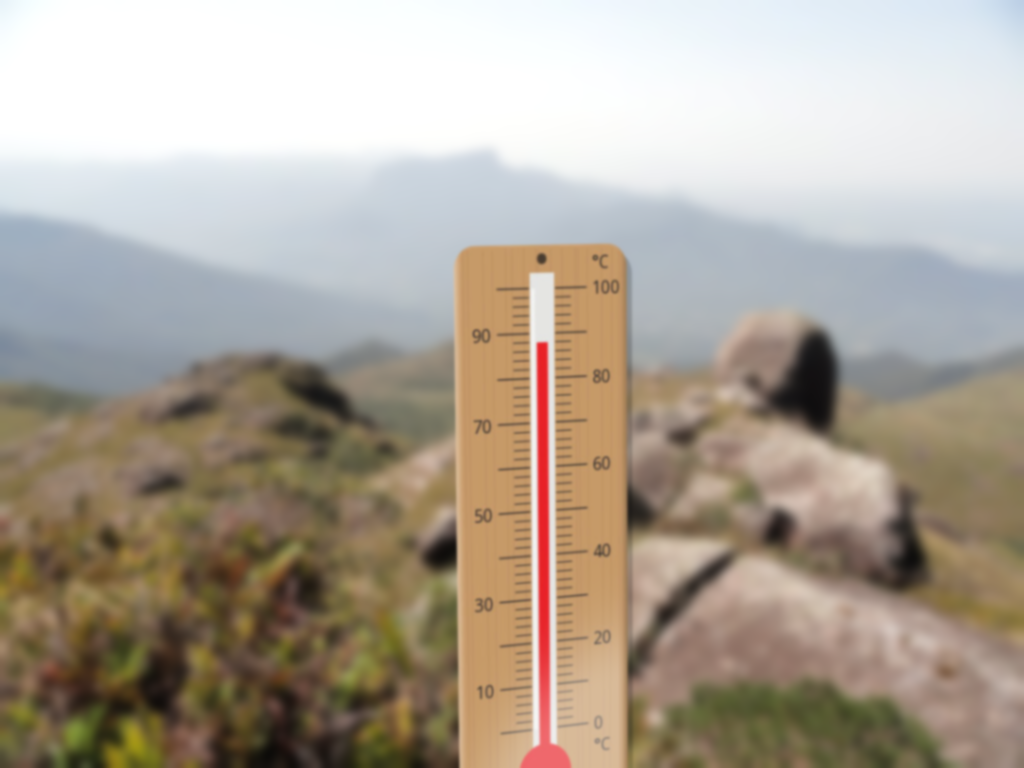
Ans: °C 88
